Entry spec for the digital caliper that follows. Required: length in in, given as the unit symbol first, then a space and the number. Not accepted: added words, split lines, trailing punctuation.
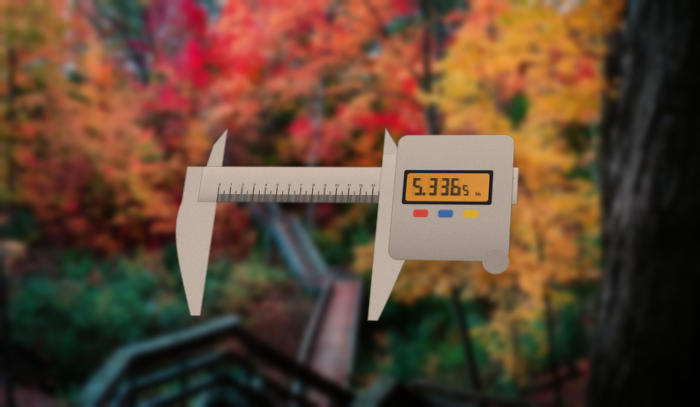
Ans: in 5.3365
